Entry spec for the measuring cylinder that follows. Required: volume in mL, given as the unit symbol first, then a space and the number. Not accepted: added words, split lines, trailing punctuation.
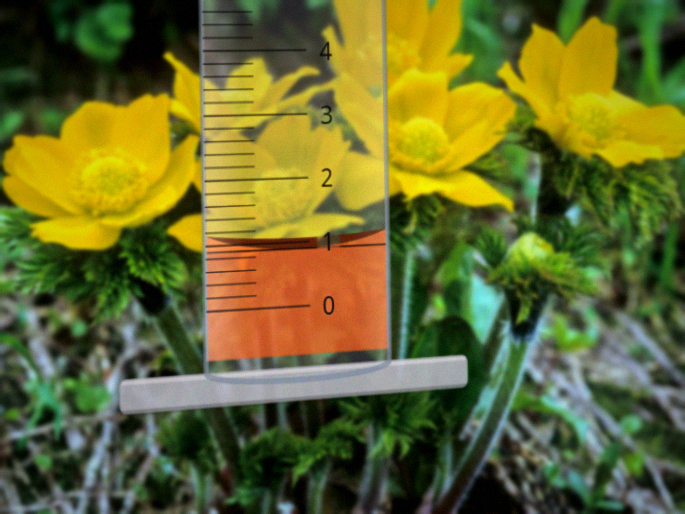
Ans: mL 0.9
